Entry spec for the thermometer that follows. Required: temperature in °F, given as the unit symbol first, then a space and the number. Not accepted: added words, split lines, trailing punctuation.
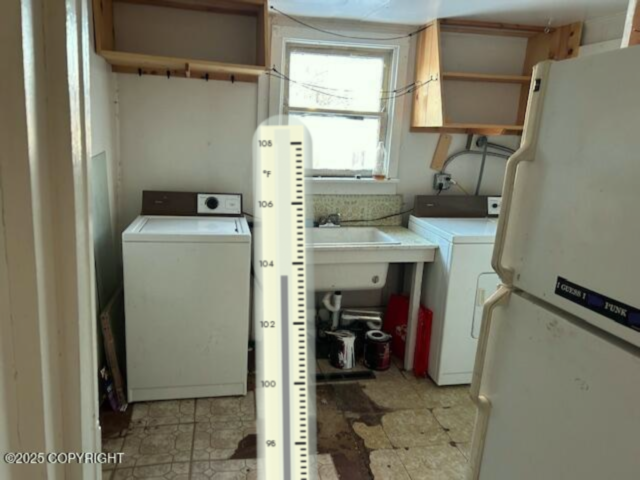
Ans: °F 103.6
